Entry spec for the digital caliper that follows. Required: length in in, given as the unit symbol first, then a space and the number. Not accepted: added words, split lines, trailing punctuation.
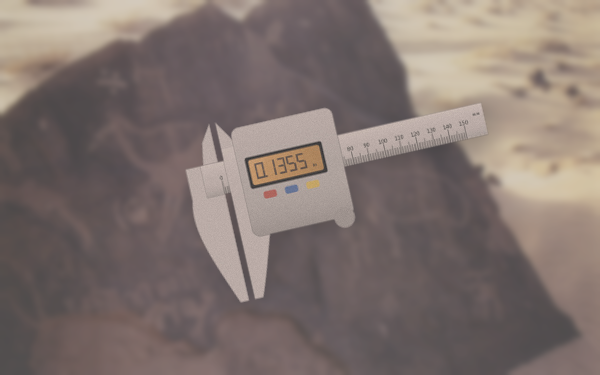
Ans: in 0.1355
